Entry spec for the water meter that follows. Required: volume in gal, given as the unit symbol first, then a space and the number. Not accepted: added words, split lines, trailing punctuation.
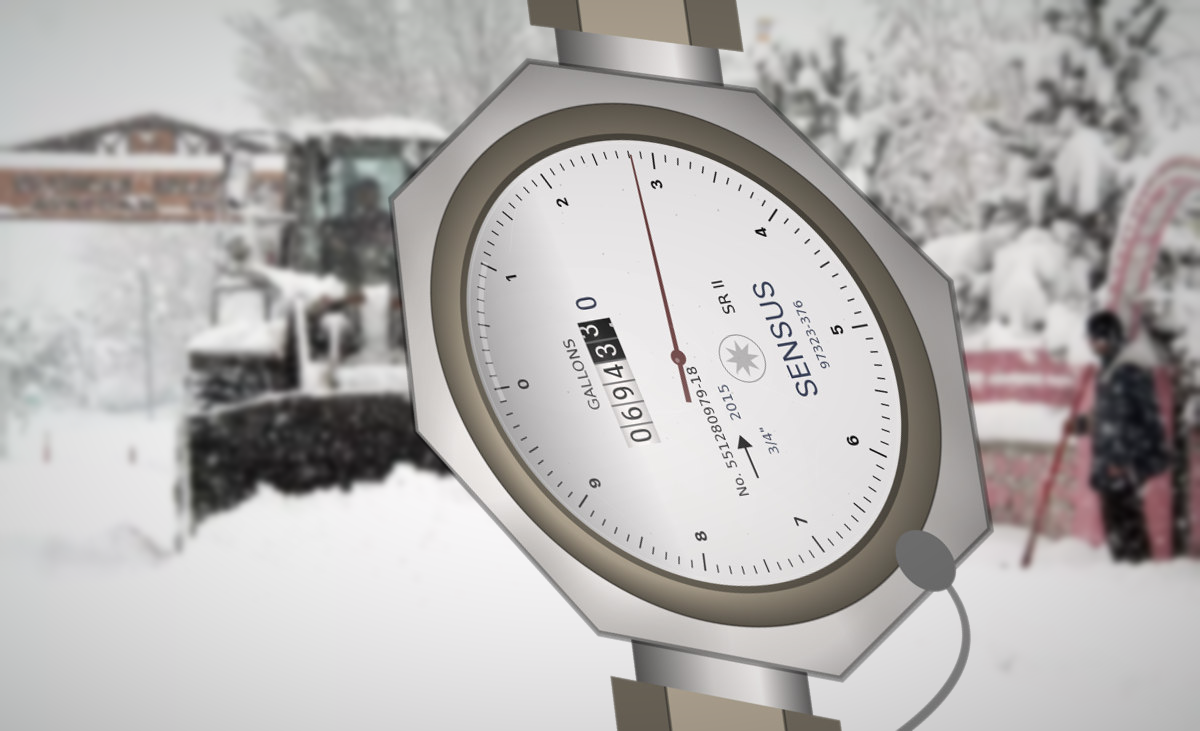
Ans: gal 694332.8
